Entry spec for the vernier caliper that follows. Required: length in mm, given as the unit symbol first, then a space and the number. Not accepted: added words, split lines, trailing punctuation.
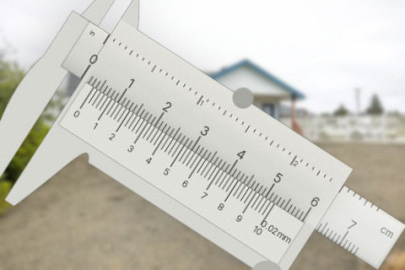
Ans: mm 3.5
